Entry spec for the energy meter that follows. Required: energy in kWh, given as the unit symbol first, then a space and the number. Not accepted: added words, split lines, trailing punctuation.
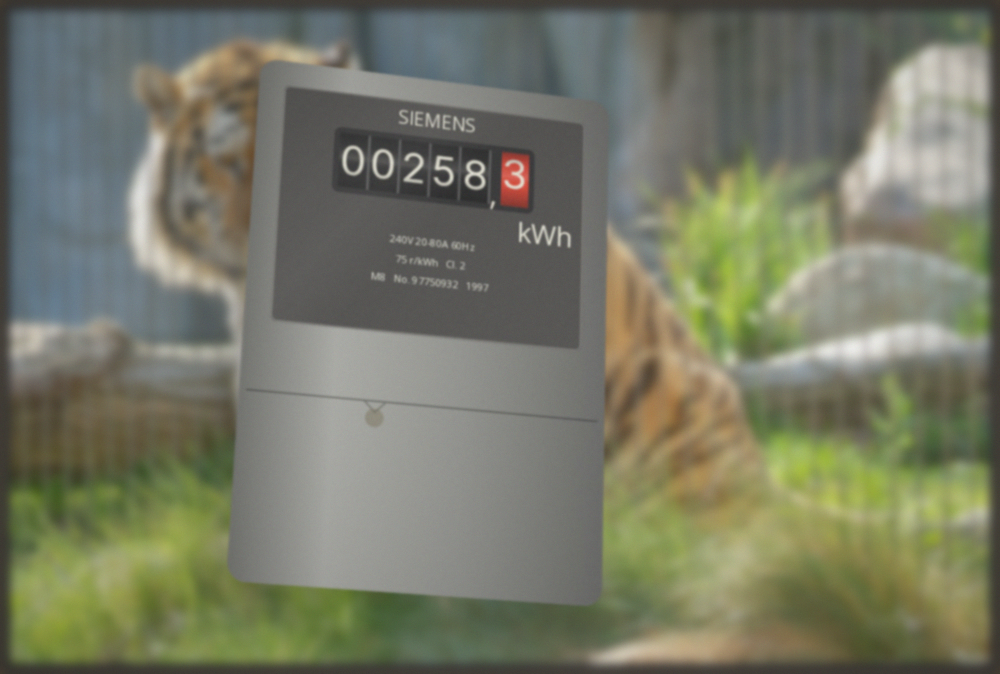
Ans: kWh 258.3
